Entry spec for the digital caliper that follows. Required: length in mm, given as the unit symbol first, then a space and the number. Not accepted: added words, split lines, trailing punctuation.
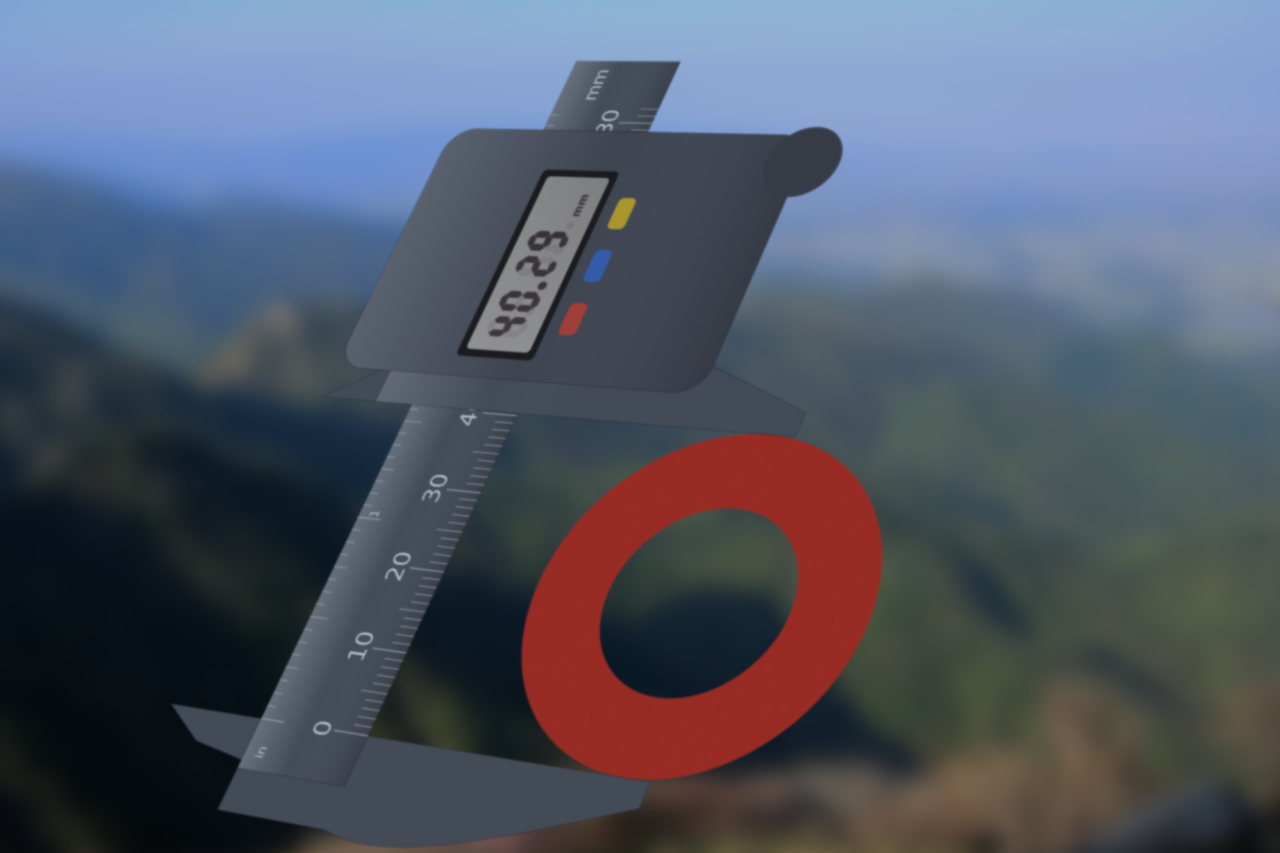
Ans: mm 40.29
